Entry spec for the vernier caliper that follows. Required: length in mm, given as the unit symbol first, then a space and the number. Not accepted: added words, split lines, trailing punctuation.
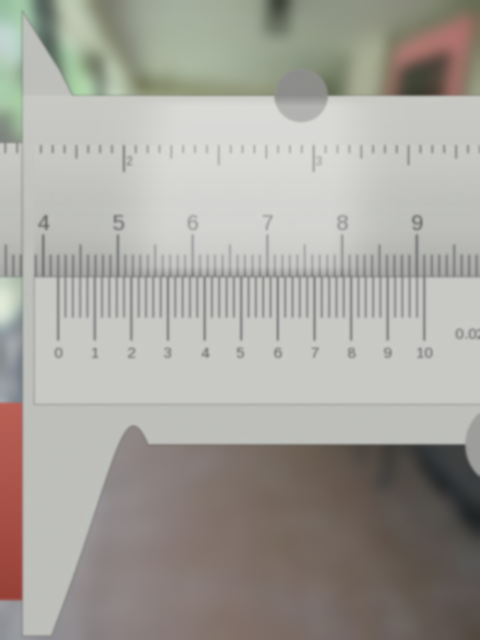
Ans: mm 42.0
